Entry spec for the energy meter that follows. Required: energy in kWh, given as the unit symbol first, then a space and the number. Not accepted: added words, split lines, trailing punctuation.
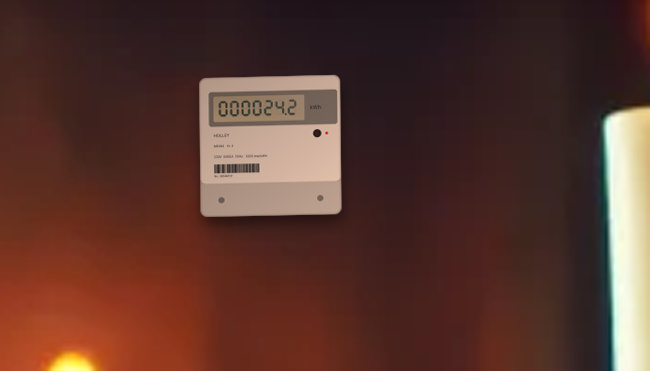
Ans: kWh 24.2
